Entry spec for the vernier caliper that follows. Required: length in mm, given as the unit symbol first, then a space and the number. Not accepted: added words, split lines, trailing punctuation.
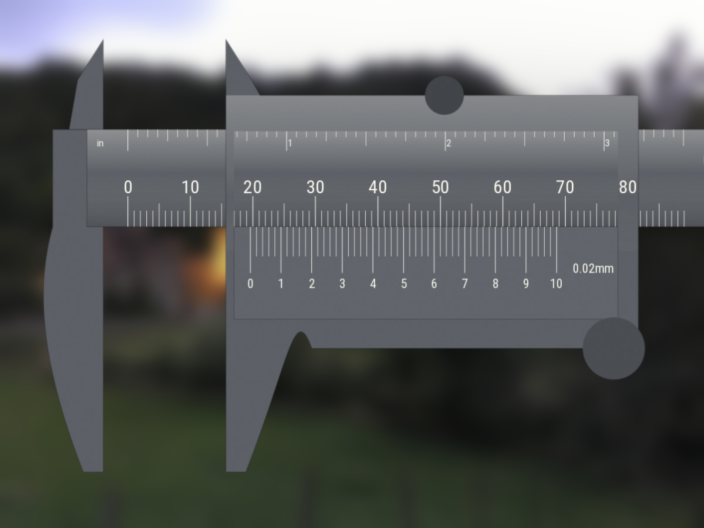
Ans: mm 19.6
